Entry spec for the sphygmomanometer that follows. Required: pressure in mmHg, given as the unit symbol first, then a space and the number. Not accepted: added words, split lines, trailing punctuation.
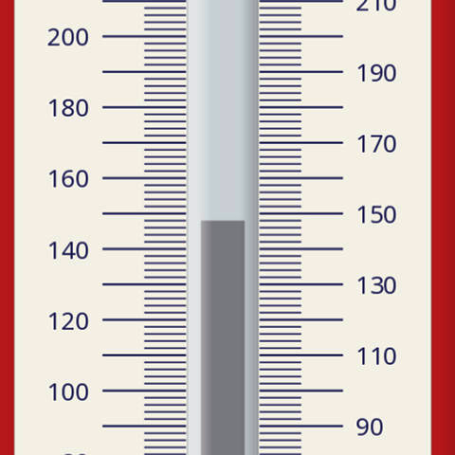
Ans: mmHg 148
